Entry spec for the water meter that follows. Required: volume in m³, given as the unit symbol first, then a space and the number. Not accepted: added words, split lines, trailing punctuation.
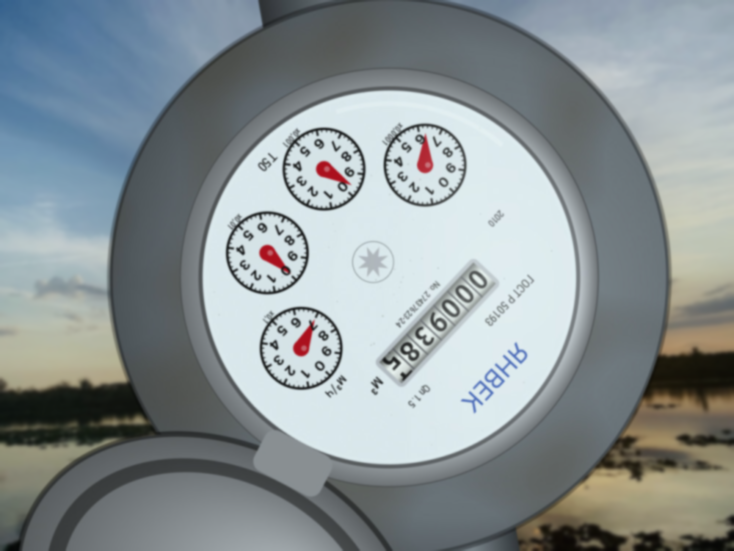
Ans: m³ 9384.6996
